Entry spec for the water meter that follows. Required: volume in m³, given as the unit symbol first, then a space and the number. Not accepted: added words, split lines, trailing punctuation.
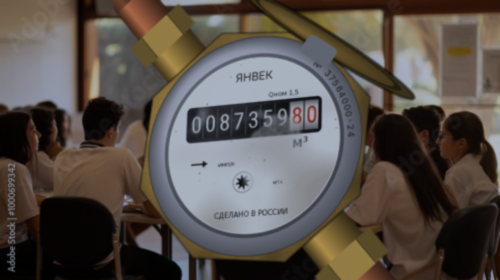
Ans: m³ 87359.80
